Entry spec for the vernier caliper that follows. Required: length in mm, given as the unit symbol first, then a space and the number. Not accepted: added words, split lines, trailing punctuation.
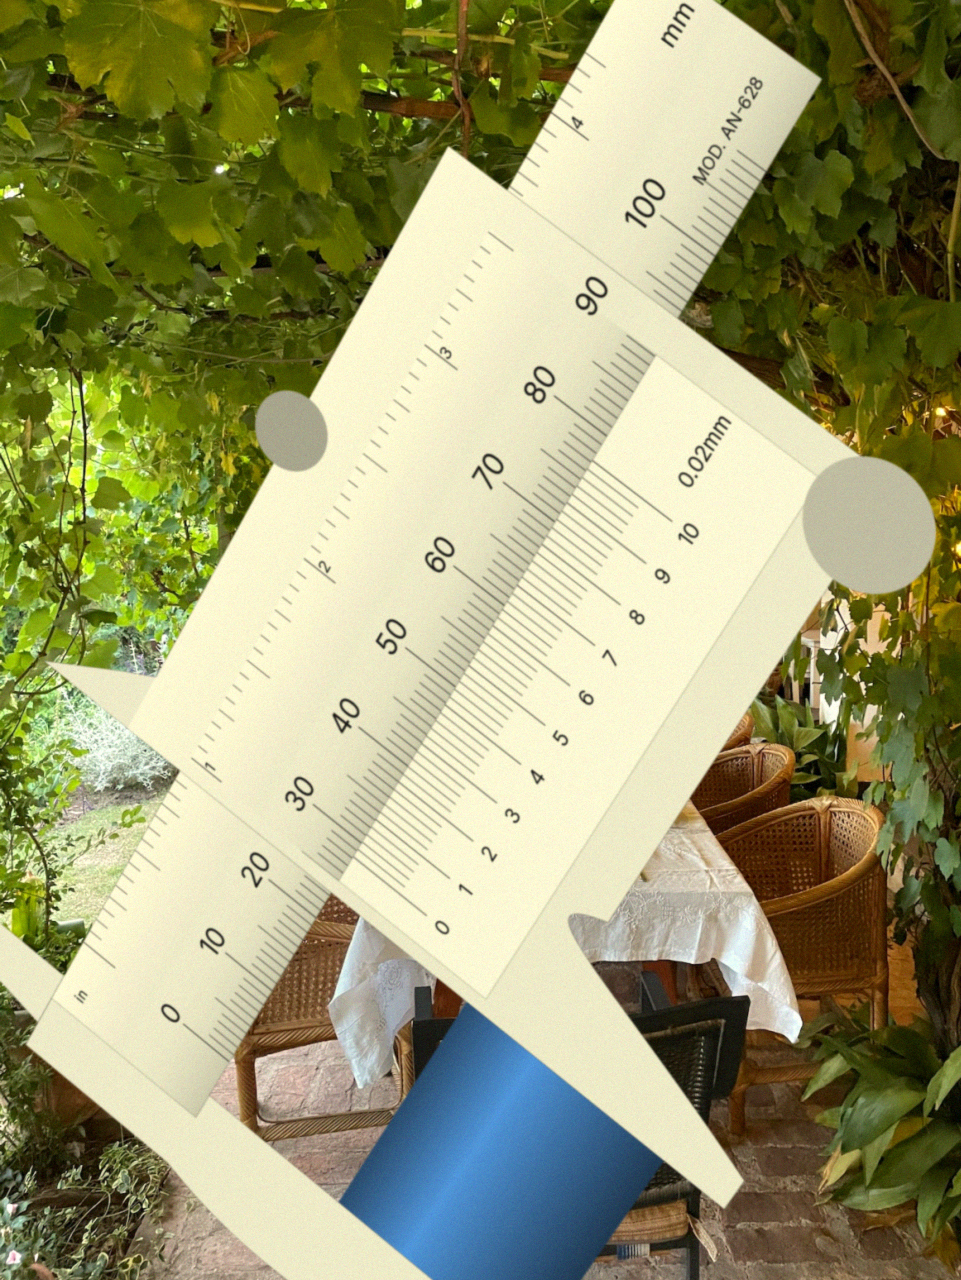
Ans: mm 28.2
